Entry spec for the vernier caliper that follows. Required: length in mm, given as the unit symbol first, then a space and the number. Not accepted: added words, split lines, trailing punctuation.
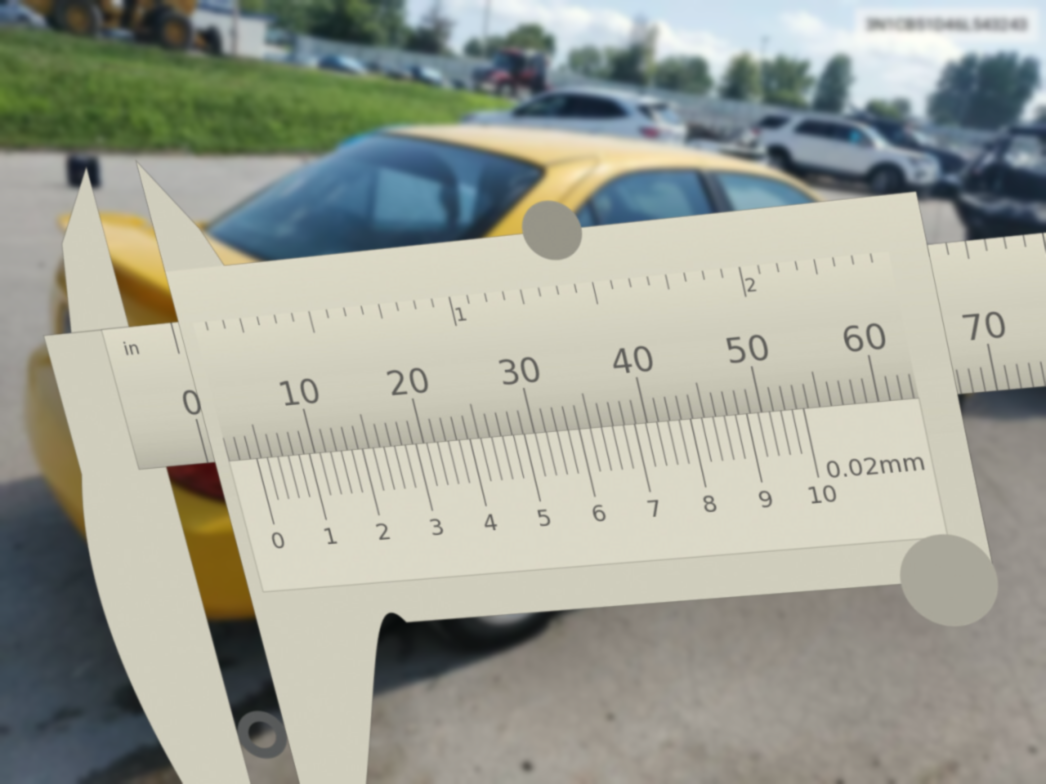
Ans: mm 4.6
